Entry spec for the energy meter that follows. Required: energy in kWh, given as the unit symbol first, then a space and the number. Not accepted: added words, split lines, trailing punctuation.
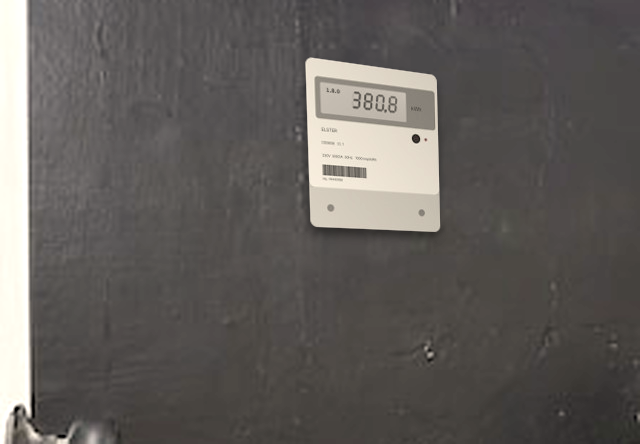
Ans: kWh 380.8
